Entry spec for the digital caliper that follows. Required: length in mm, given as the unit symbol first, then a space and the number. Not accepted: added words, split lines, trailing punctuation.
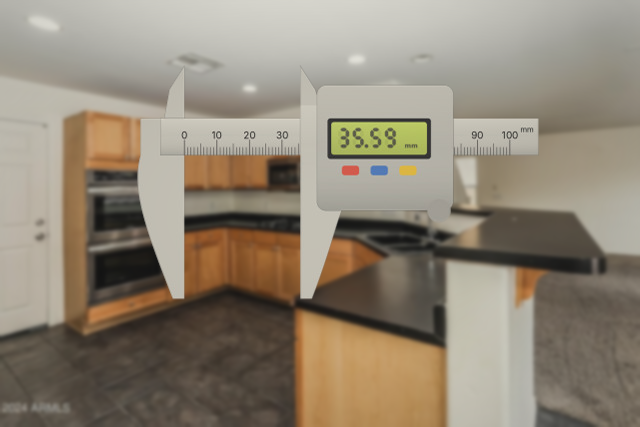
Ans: mm 35.59
